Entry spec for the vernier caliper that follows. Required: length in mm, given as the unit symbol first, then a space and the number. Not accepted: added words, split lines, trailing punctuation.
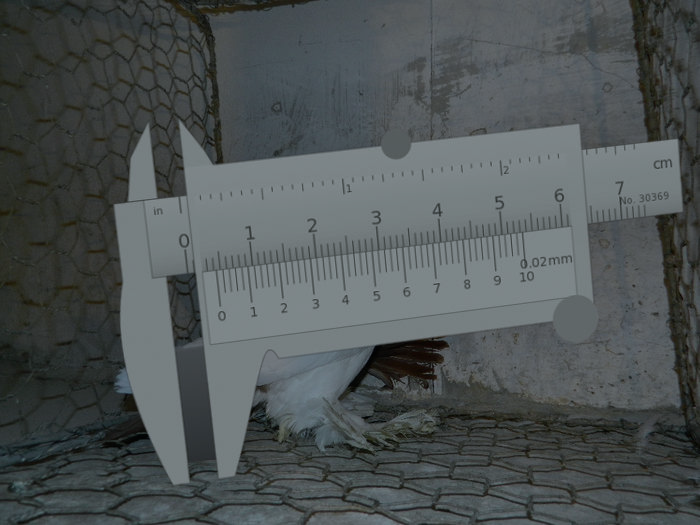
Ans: mm 4.4
